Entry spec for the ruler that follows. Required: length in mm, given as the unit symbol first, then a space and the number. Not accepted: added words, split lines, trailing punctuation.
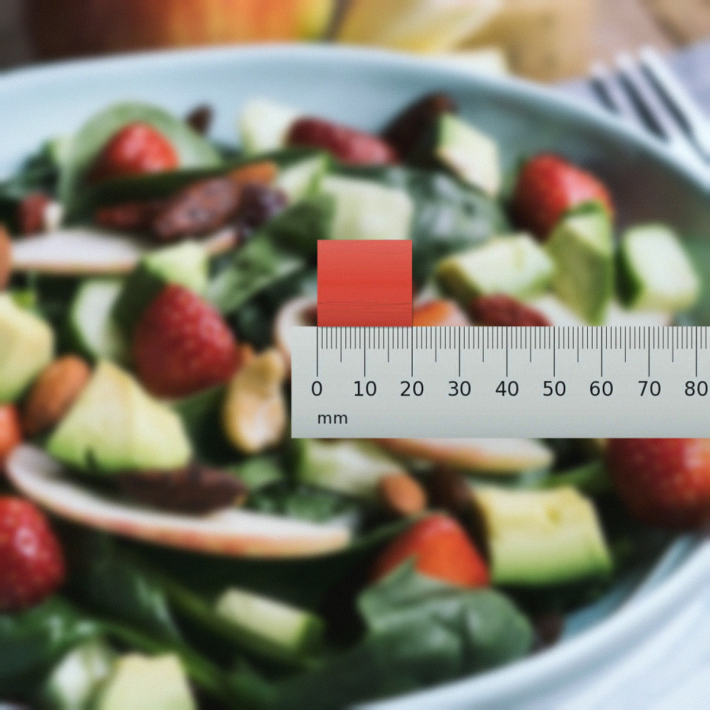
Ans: mm 20
